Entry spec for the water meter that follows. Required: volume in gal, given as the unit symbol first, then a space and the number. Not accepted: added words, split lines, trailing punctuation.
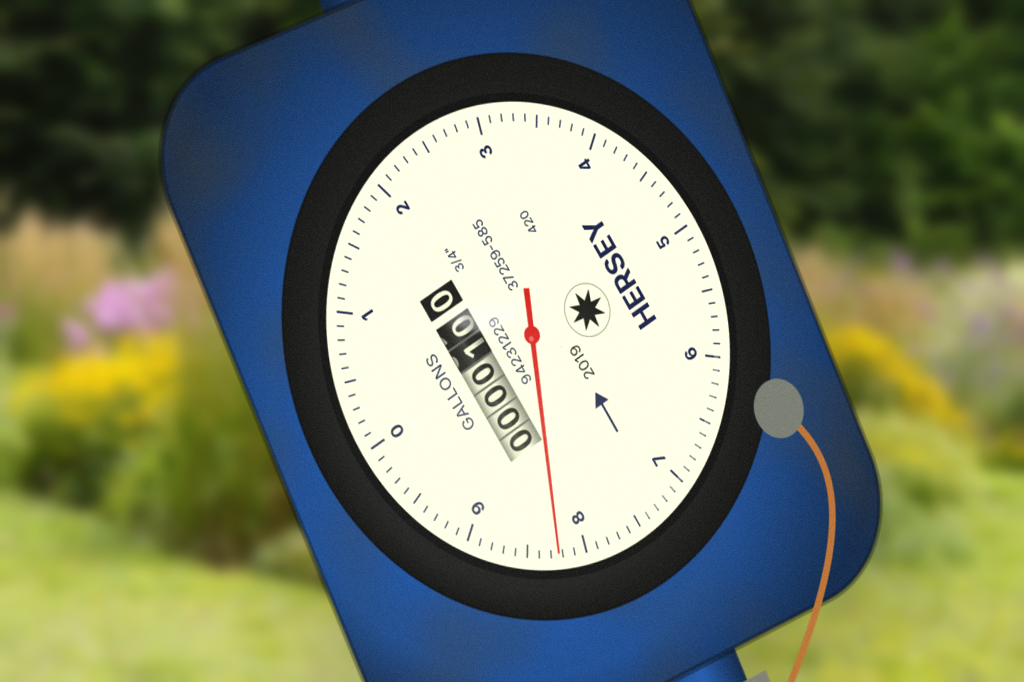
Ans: gal 98.2
